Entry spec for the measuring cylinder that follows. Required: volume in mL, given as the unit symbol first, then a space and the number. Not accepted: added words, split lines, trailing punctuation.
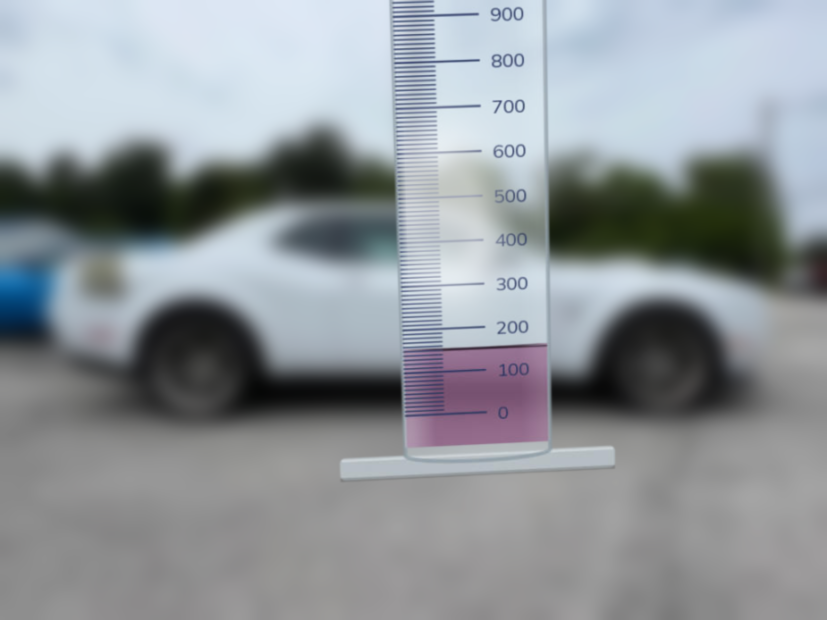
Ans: mL 150
